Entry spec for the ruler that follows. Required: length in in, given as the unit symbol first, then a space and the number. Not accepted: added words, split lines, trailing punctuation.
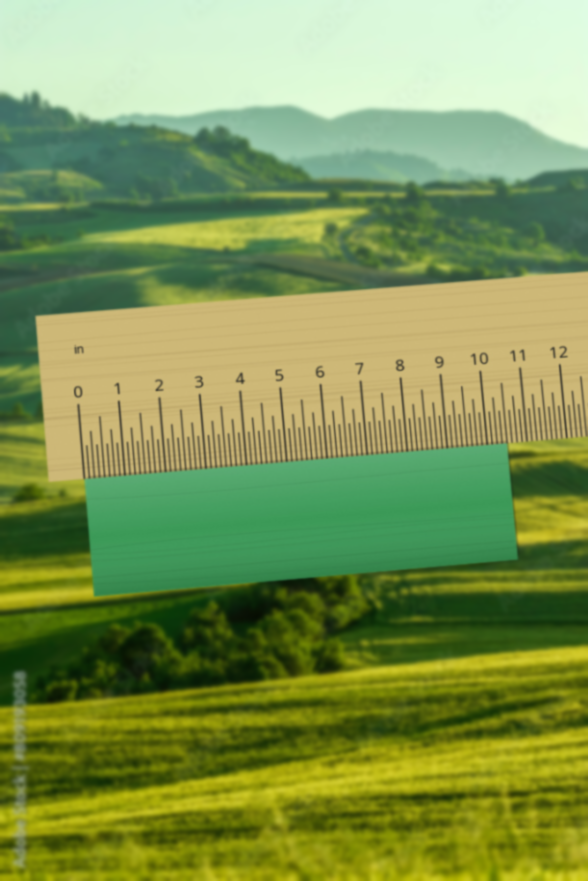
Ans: in 10.5
